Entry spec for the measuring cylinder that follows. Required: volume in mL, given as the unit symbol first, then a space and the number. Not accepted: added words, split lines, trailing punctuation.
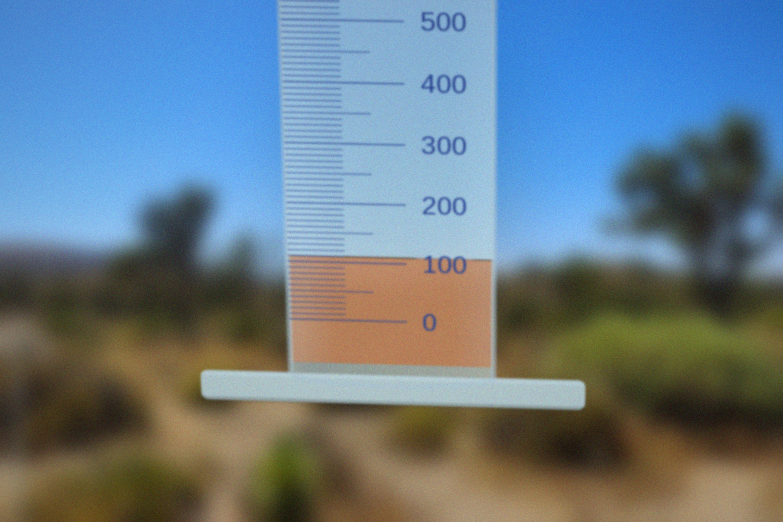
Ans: mL 110
